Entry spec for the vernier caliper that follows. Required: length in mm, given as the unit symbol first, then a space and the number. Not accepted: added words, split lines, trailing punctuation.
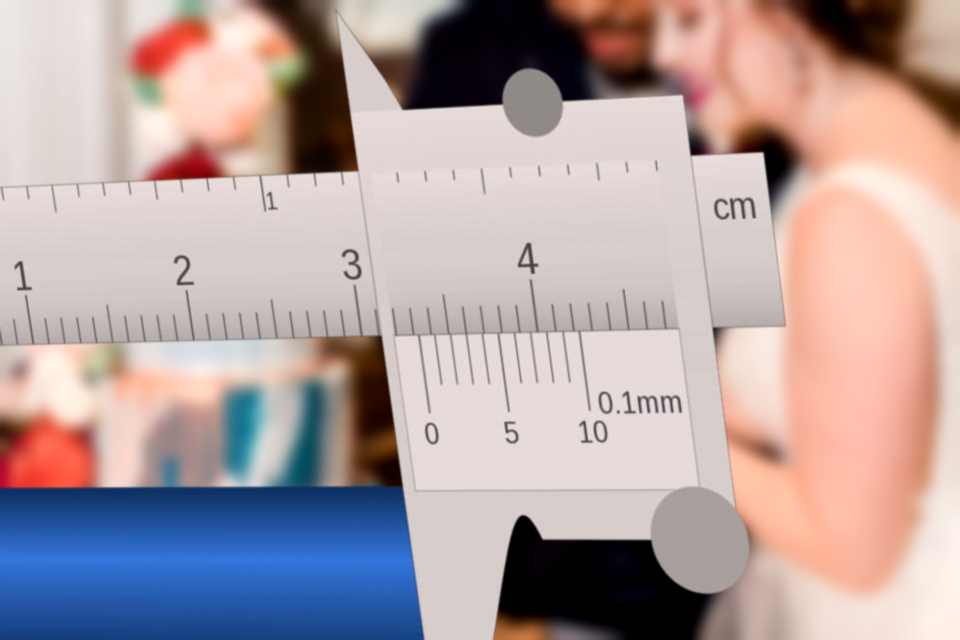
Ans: mm 33.3
